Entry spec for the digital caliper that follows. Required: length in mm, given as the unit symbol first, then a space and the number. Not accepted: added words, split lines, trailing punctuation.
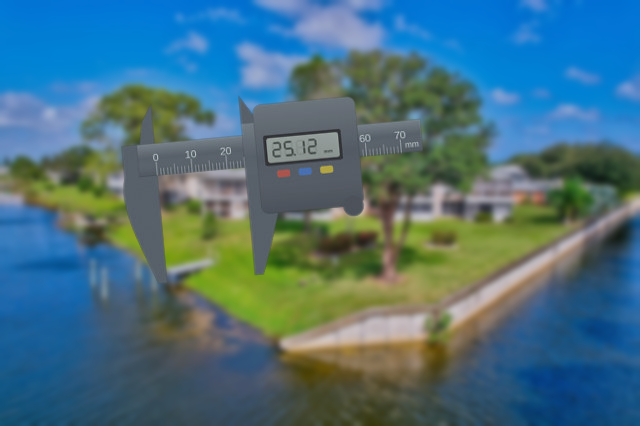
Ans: mm 25.12
